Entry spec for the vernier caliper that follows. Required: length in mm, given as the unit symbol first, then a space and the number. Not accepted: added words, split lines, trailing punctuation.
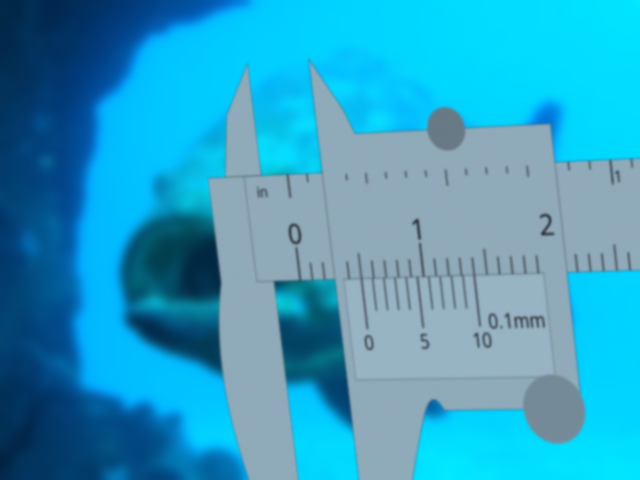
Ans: mm 5.0
